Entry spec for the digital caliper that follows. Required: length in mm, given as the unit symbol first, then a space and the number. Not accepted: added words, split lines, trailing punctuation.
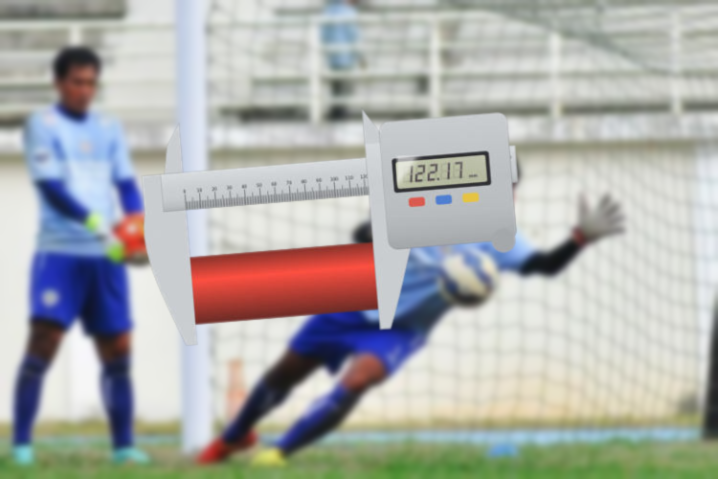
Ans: mm 122.17
